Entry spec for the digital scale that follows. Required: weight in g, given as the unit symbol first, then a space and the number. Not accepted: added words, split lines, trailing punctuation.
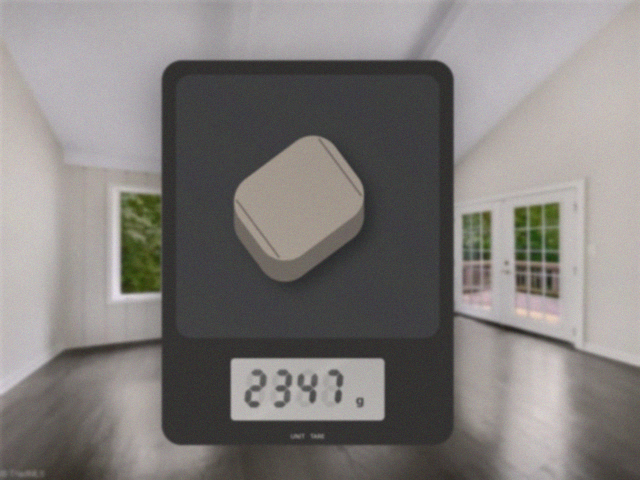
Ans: g 2347
